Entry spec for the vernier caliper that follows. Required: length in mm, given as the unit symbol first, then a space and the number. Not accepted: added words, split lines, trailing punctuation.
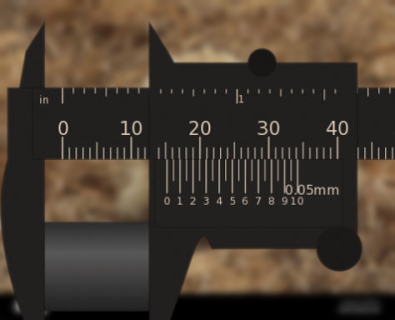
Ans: mm 15.2
